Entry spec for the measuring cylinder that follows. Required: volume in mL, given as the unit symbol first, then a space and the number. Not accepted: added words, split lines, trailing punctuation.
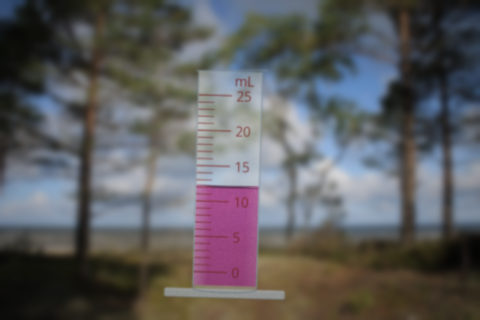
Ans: mL 12
